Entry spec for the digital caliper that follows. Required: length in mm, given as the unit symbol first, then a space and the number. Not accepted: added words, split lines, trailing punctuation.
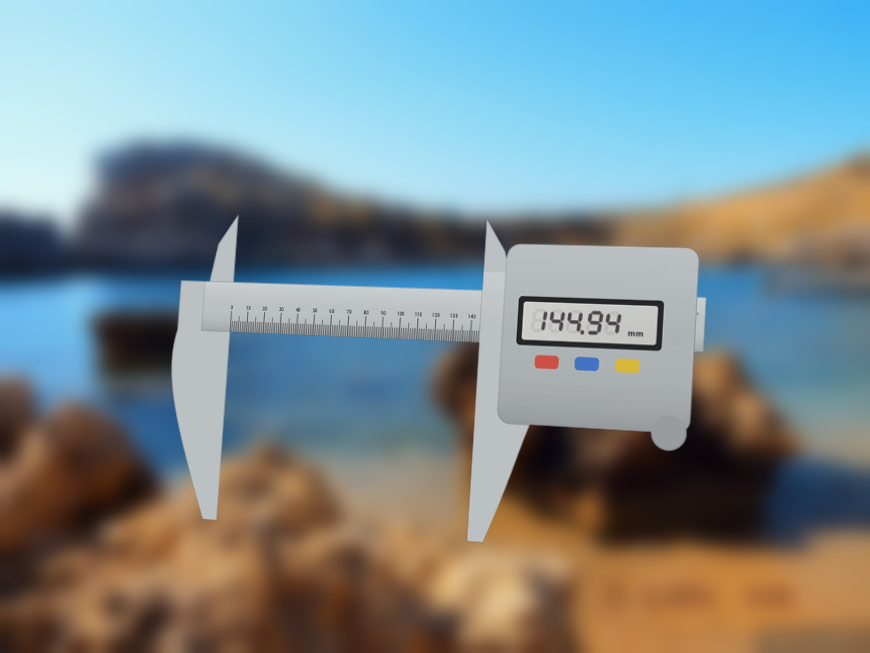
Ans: mm 144.94
